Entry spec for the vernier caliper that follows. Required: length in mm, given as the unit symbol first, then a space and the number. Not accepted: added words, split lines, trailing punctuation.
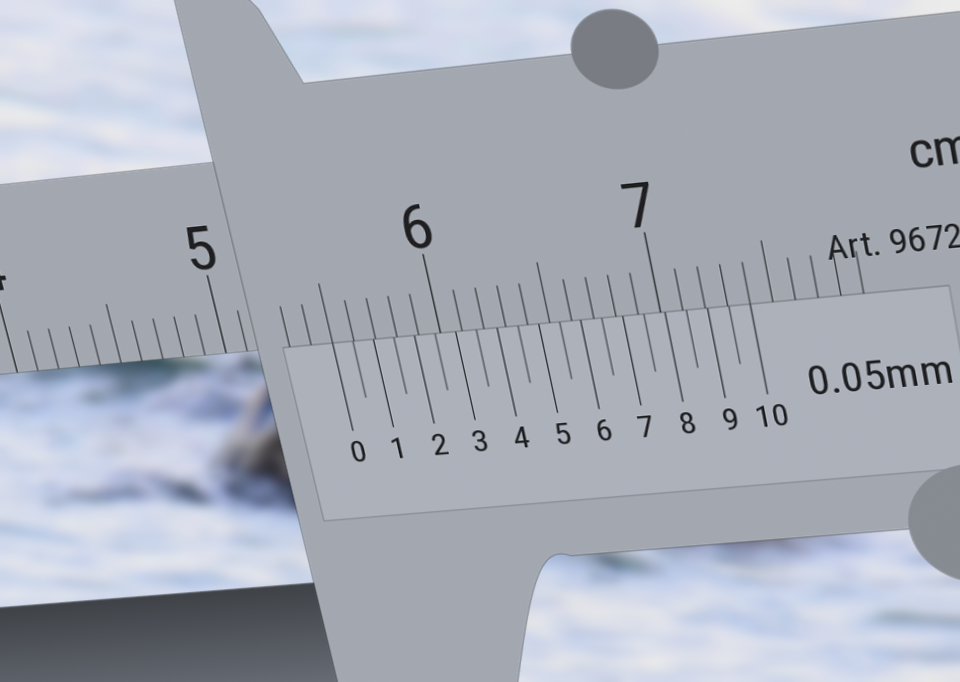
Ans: mm 55.0
